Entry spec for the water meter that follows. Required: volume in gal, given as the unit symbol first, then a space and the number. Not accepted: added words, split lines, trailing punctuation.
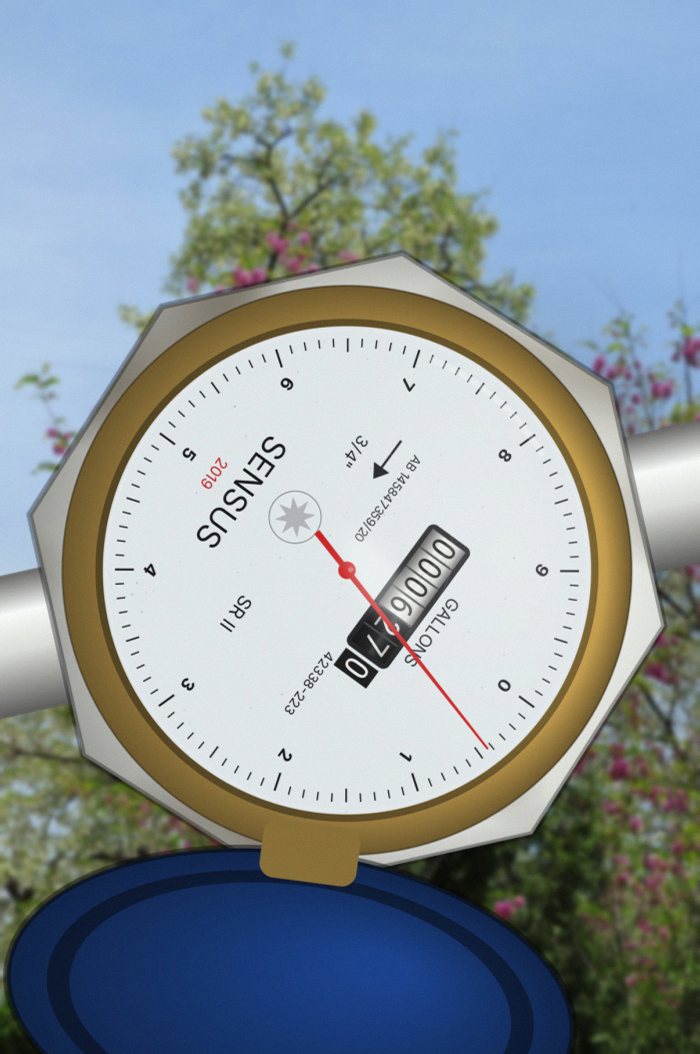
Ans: gal 6270.4
